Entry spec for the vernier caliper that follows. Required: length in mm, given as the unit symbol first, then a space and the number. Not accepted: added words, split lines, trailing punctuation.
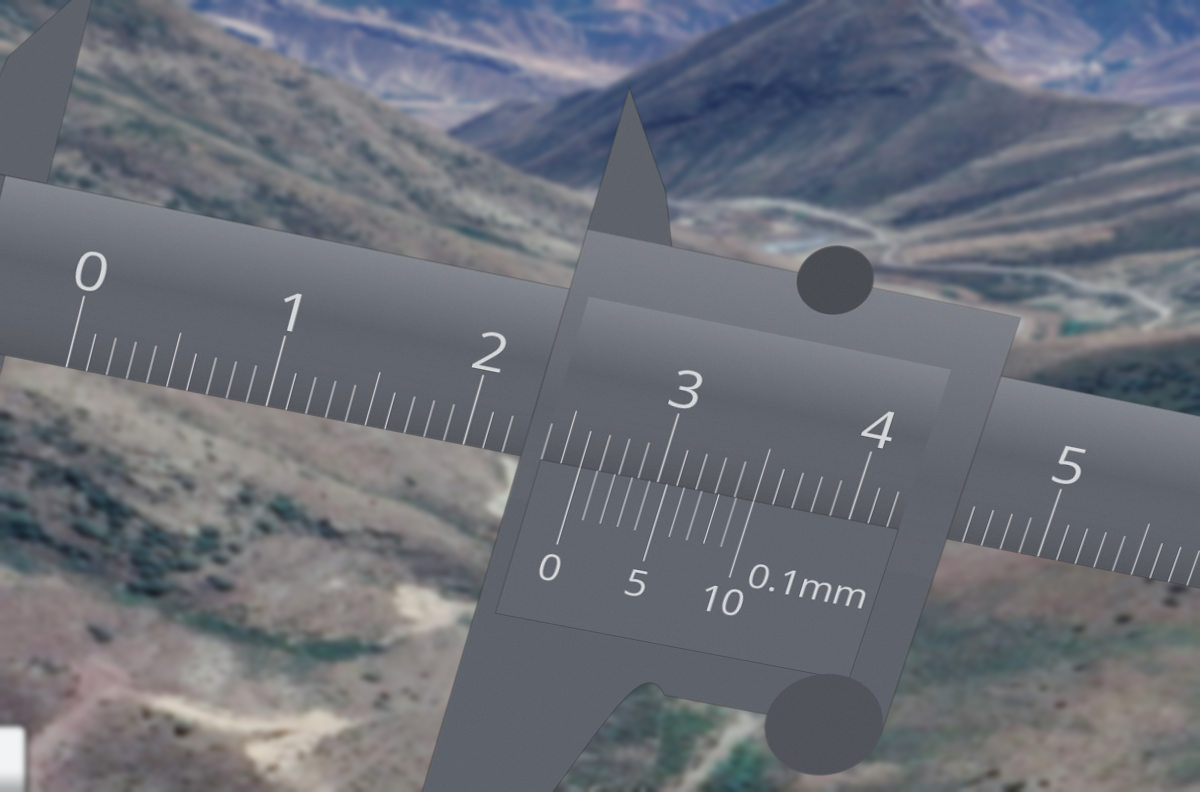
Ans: mm 26.0
